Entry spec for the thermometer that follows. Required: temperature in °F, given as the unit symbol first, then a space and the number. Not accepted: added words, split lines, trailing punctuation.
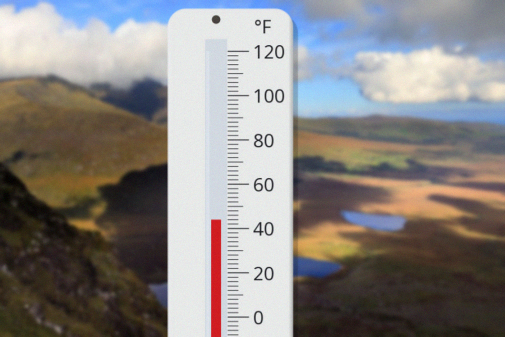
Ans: °F 44
